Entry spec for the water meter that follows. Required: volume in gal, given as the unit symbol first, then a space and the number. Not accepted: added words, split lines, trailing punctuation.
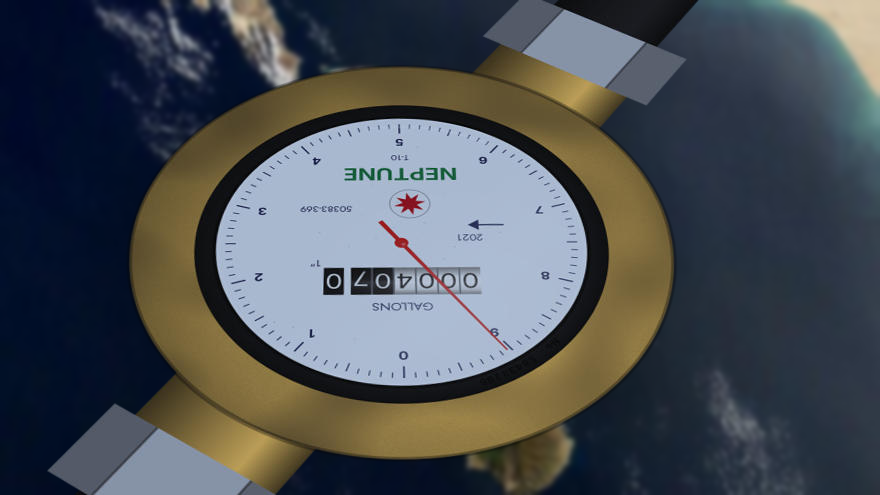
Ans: gal 4069.0
